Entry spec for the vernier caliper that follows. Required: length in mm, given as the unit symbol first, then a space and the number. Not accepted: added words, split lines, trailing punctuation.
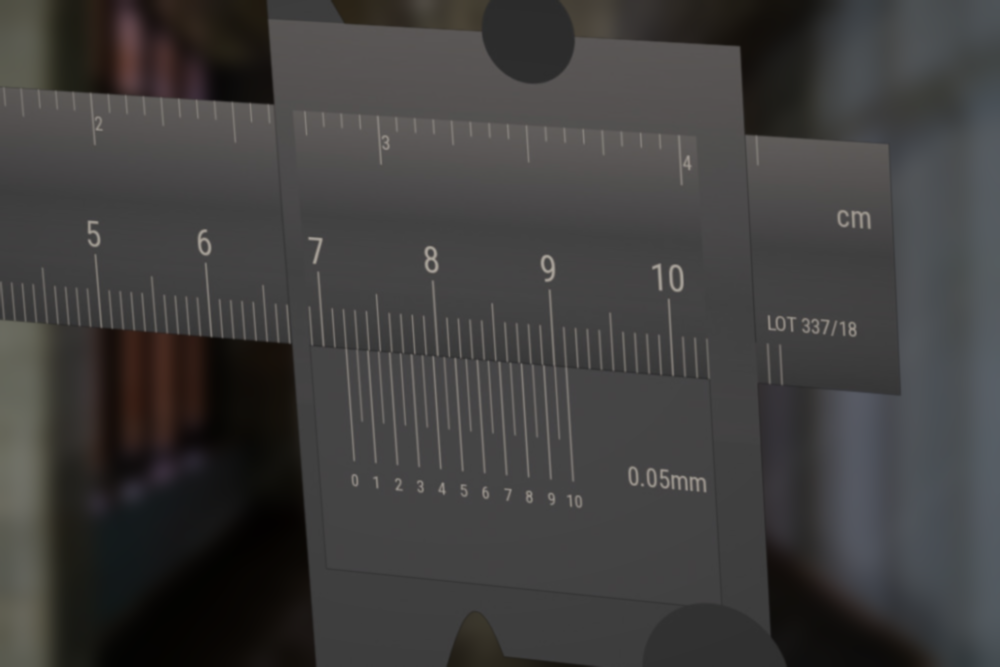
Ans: mm 72.0
